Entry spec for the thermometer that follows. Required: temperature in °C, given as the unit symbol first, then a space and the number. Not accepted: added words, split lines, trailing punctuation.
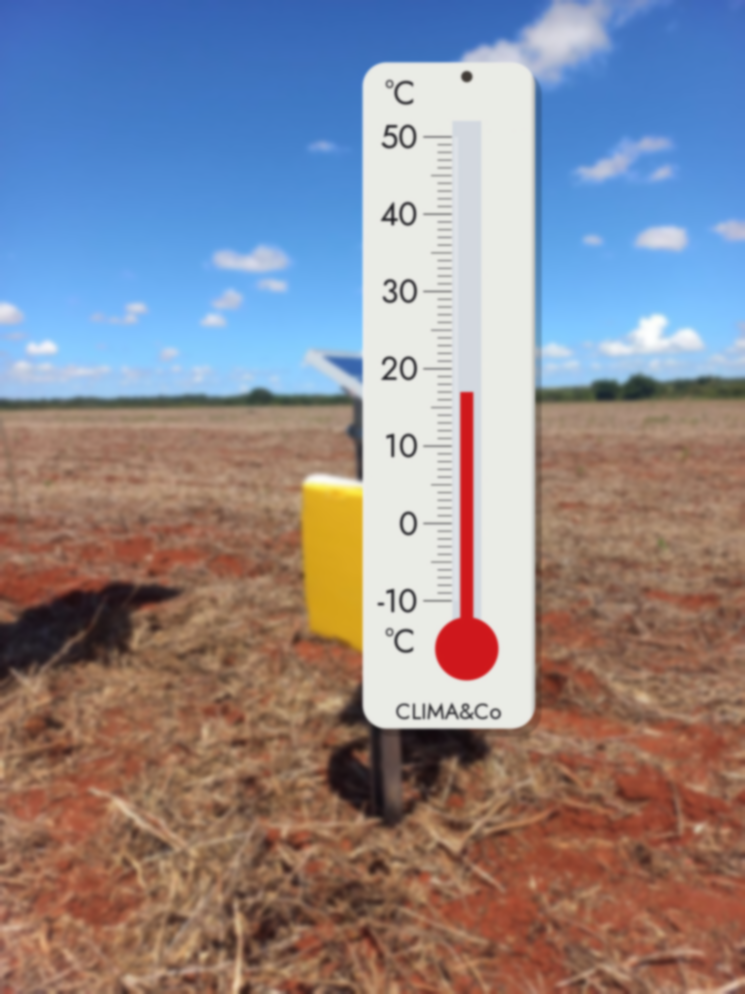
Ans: °C 17
